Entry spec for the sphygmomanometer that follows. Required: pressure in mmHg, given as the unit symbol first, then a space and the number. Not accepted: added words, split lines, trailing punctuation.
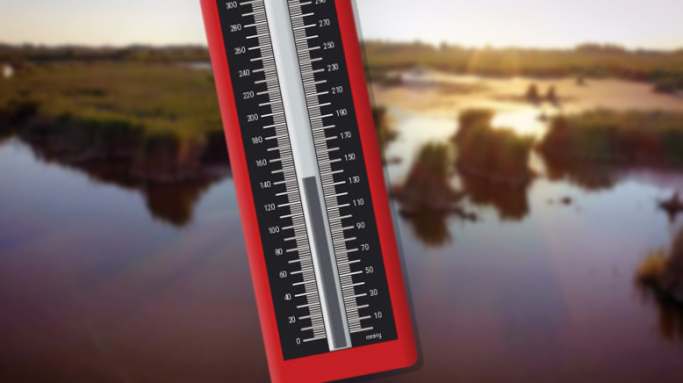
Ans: mmHg 140
